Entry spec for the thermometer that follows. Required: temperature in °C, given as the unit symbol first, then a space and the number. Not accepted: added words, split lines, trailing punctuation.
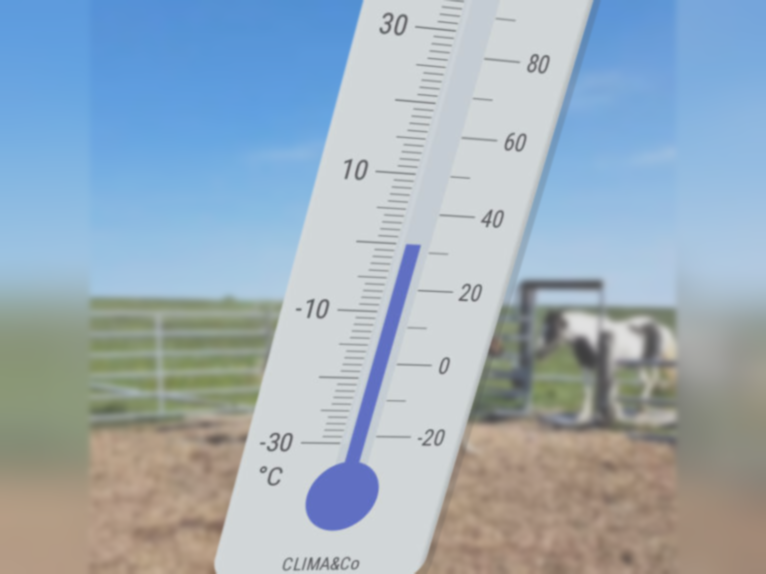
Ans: °C 0
